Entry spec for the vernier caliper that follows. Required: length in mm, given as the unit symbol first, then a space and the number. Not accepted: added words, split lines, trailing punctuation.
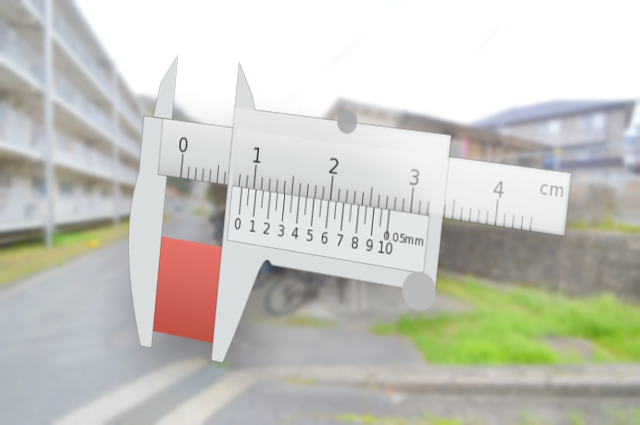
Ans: mm 8.4
